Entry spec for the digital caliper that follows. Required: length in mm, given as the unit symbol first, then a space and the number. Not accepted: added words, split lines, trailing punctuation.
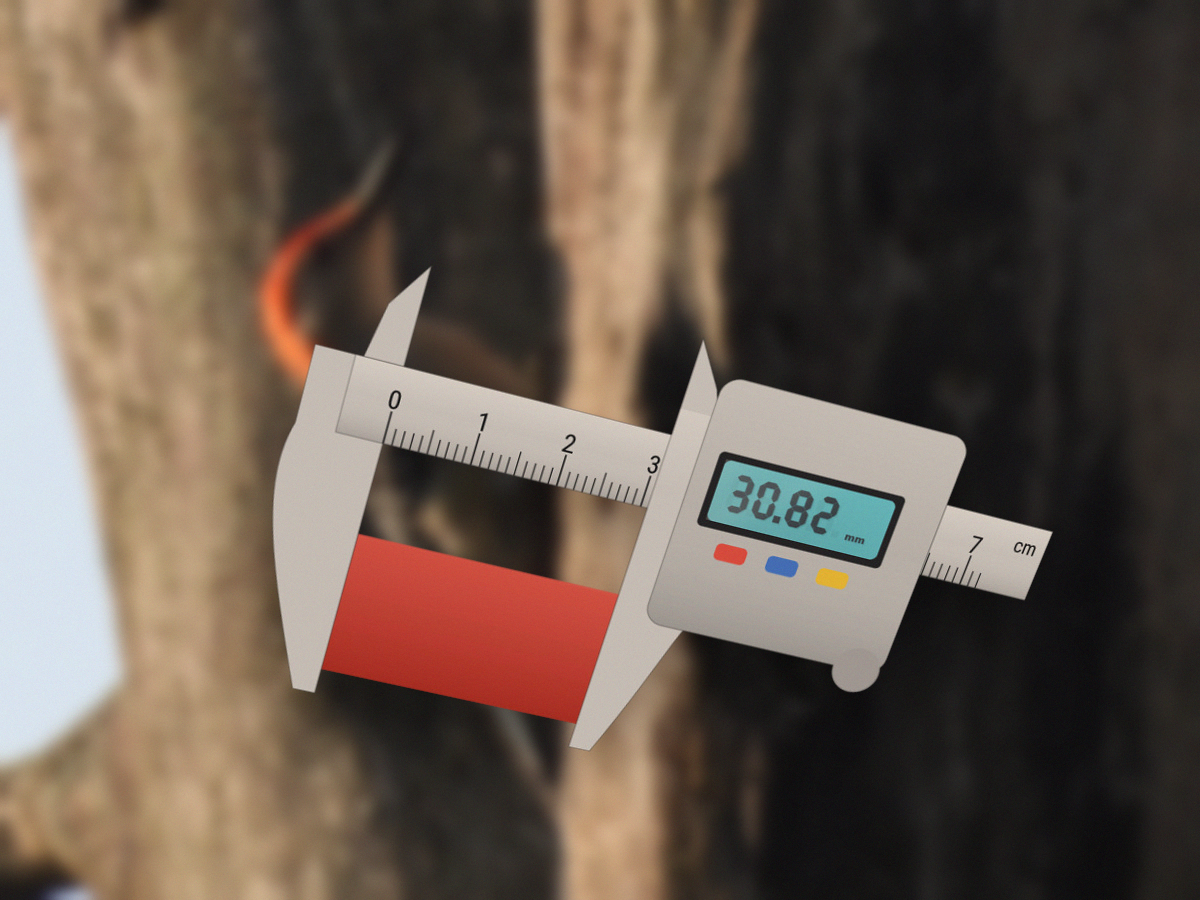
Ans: mm 30.82
